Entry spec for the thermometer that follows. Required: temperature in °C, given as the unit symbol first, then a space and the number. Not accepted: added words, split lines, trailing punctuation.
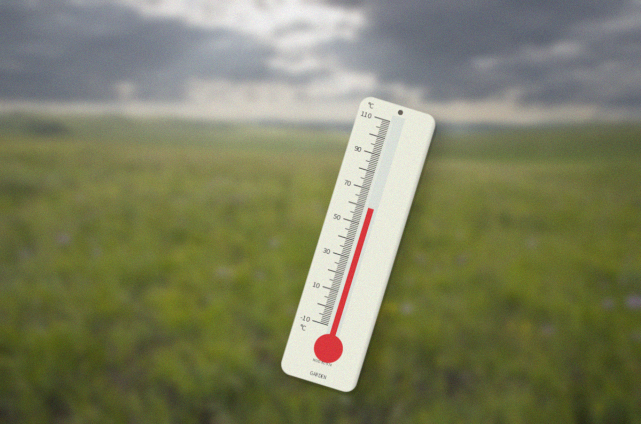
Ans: °C 60
